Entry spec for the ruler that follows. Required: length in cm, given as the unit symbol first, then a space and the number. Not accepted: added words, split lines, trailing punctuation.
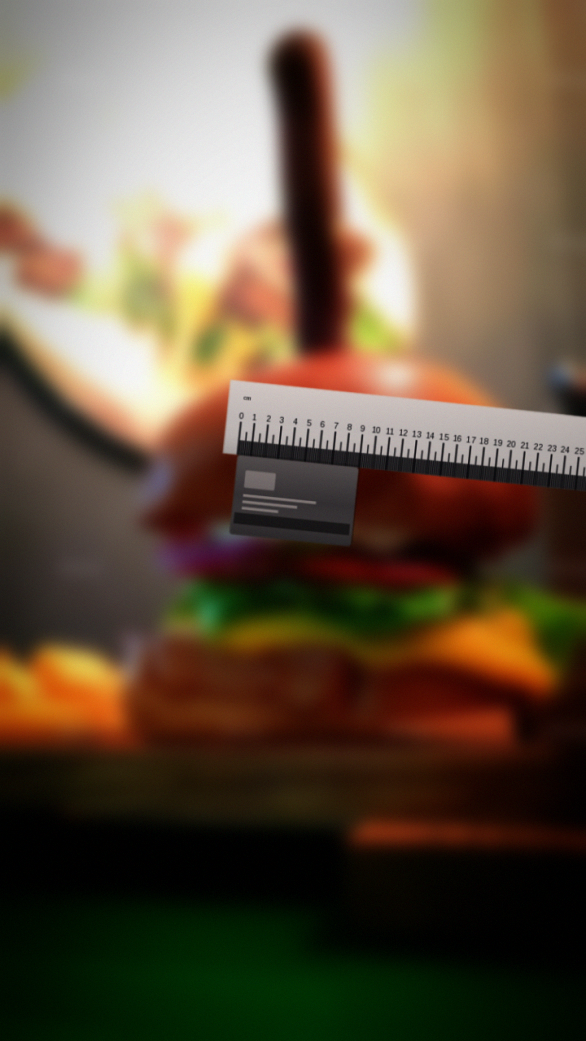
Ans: cm 9
